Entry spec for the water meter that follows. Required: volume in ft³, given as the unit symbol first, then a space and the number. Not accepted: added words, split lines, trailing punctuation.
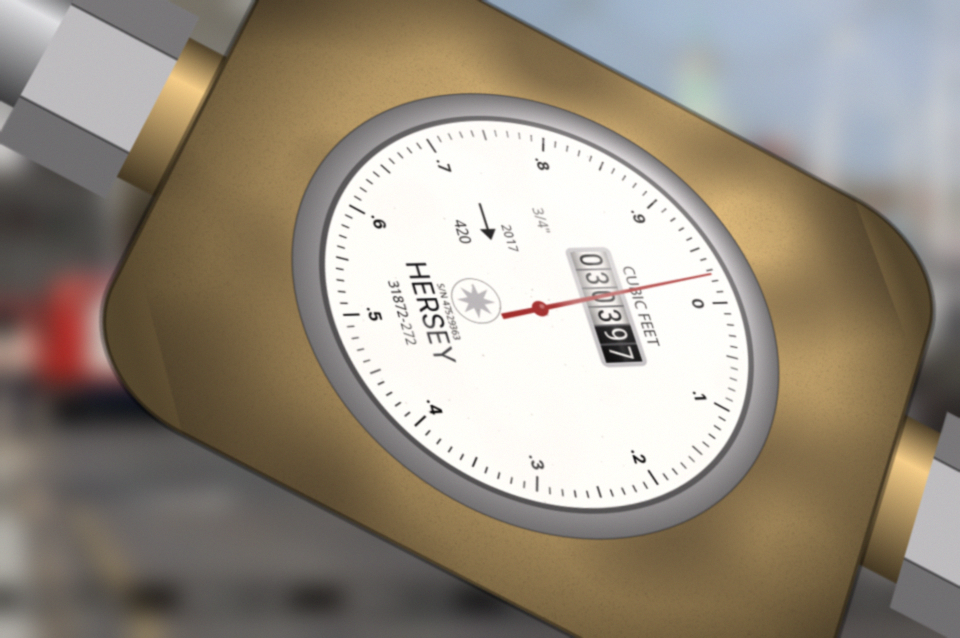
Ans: ft³ 30396.97
